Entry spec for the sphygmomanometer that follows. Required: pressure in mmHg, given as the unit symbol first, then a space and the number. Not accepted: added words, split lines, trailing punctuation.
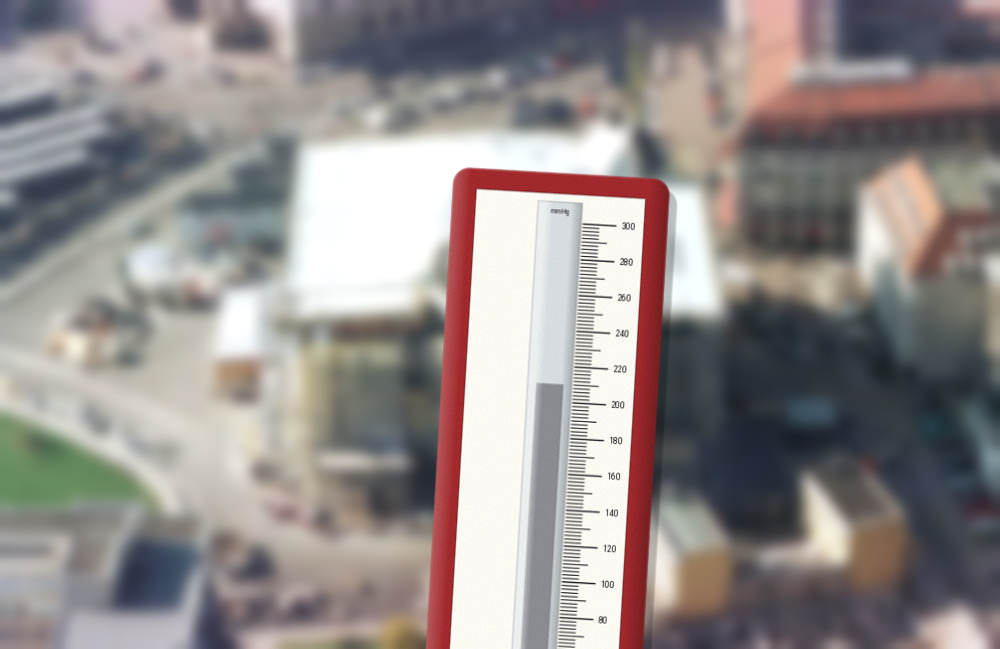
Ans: mmHg 210
